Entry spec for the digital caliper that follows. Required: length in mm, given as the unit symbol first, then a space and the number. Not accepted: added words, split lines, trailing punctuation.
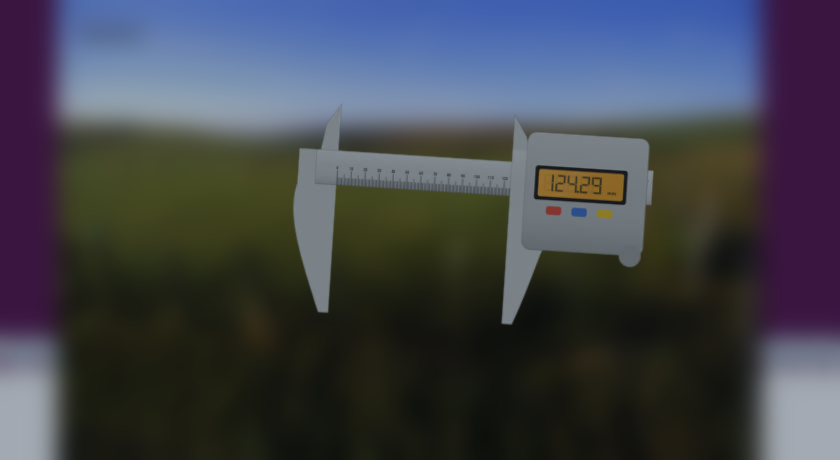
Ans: mm 124.29
